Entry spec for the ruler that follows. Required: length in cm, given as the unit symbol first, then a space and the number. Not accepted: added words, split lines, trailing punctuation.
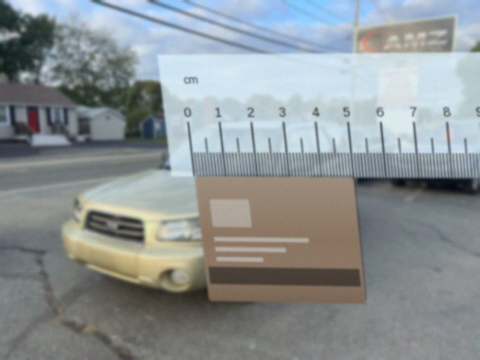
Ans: cm 5
